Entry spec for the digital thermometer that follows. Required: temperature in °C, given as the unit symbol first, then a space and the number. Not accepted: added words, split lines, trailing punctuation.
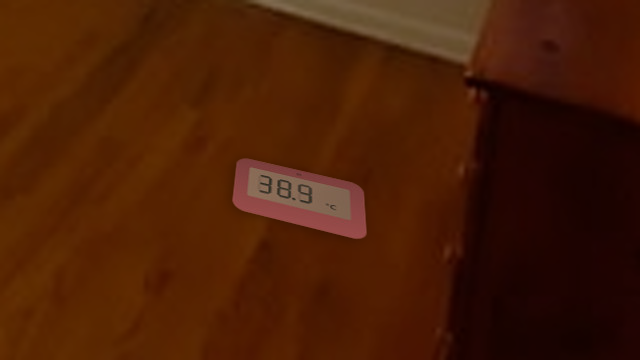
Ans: °C 38.9
